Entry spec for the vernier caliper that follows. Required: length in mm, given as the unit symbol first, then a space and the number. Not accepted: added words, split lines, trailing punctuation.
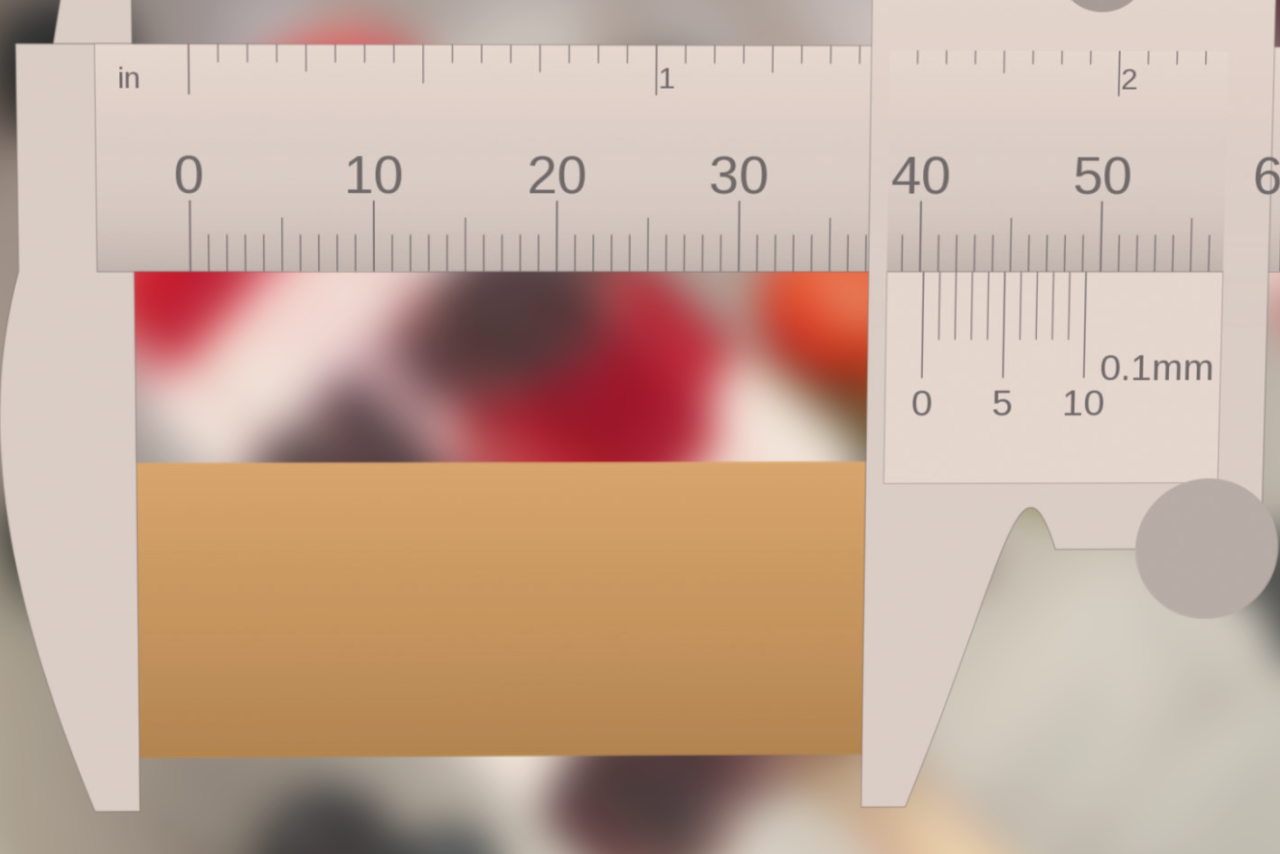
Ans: mm 40.2
